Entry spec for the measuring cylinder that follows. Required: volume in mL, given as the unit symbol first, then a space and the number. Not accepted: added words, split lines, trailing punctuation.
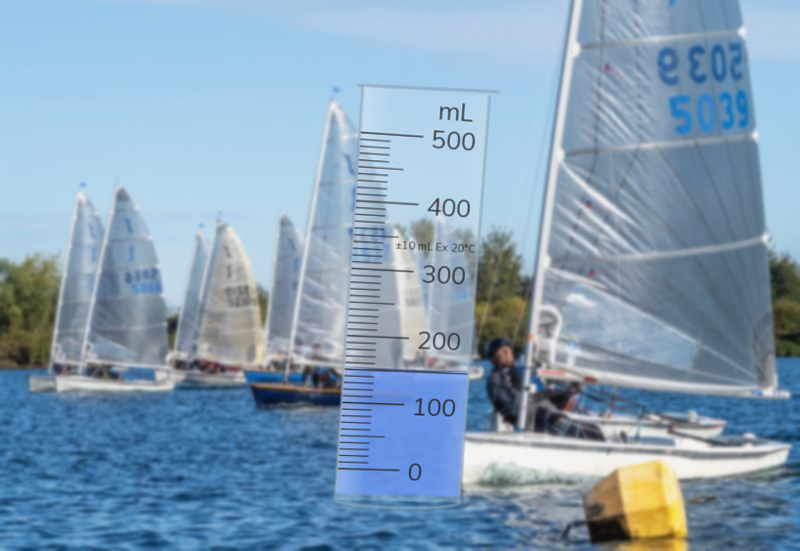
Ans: mL 150
